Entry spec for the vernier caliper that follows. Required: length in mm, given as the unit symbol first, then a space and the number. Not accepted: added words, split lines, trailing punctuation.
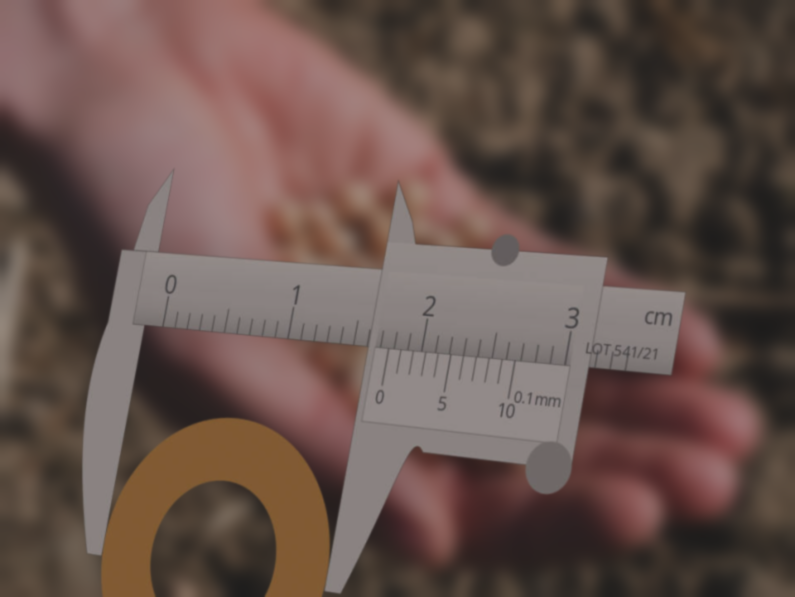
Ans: mm 17.6
